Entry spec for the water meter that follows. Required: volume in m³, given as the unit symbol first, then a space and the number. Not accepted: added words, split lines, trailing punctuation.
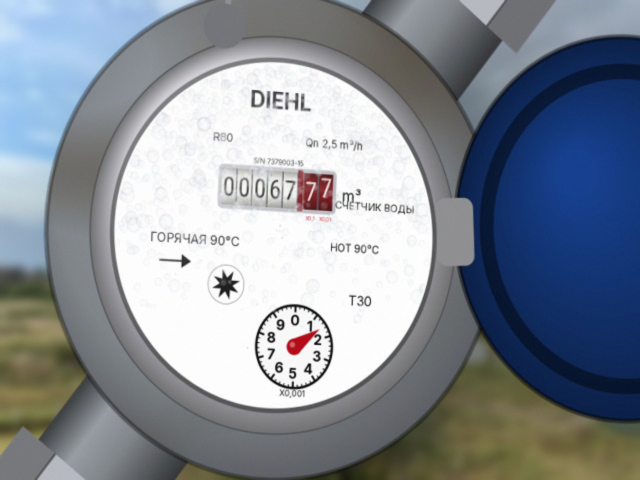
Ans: m³ 67.771
